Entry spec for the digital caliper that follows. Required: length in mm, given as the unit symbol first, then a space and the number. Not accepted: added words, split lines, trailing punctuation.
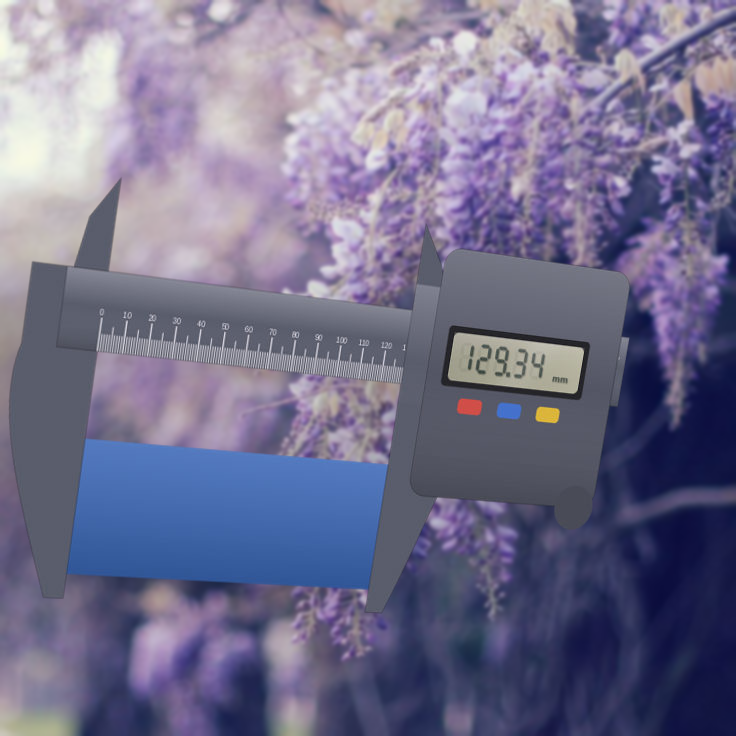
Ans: mm 129.34
